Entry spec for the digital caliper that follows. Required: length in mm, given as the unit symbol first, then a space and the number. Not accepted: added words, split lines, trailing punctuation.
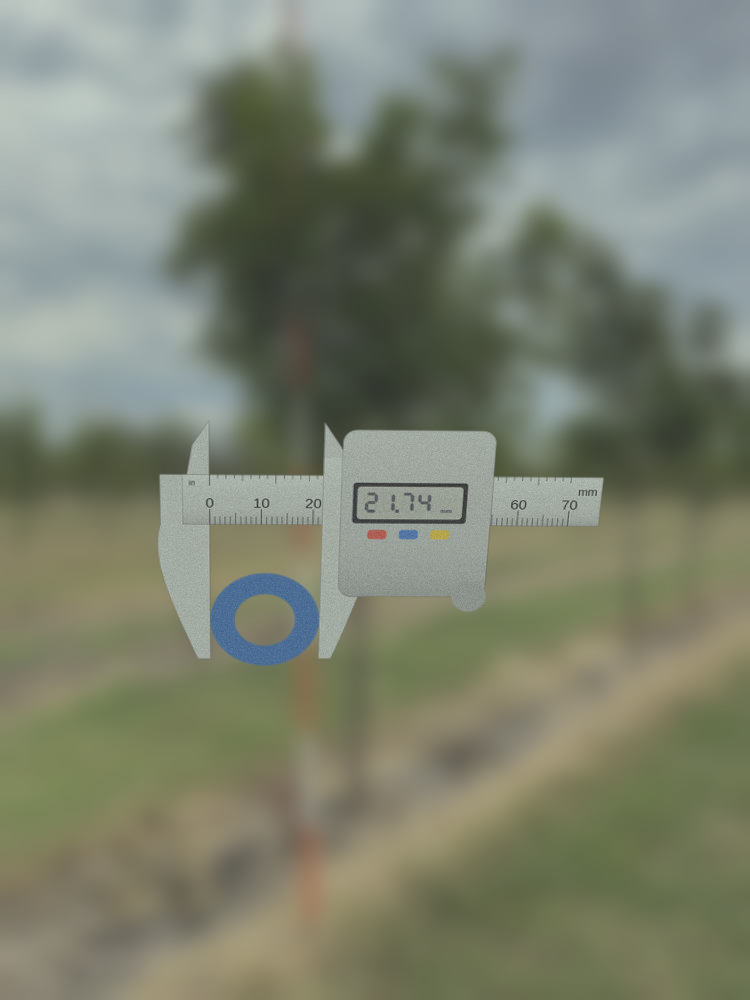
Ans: mm 21.74
